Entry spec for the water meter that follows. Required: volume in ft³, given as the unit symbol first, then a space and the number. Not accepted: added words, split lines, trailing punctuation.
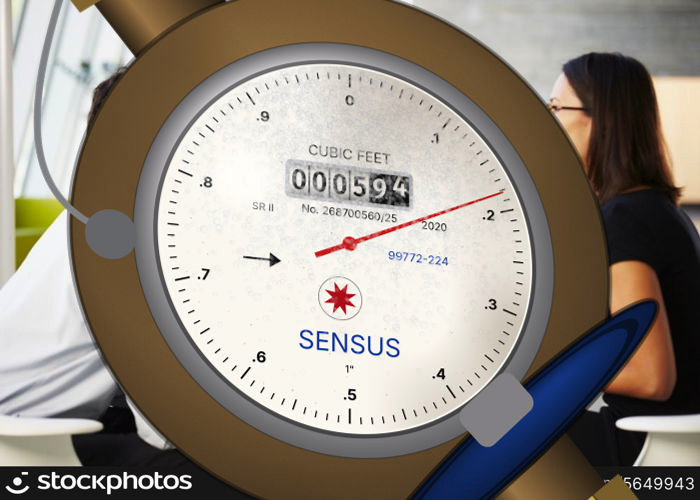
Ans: ft³ 594.18
